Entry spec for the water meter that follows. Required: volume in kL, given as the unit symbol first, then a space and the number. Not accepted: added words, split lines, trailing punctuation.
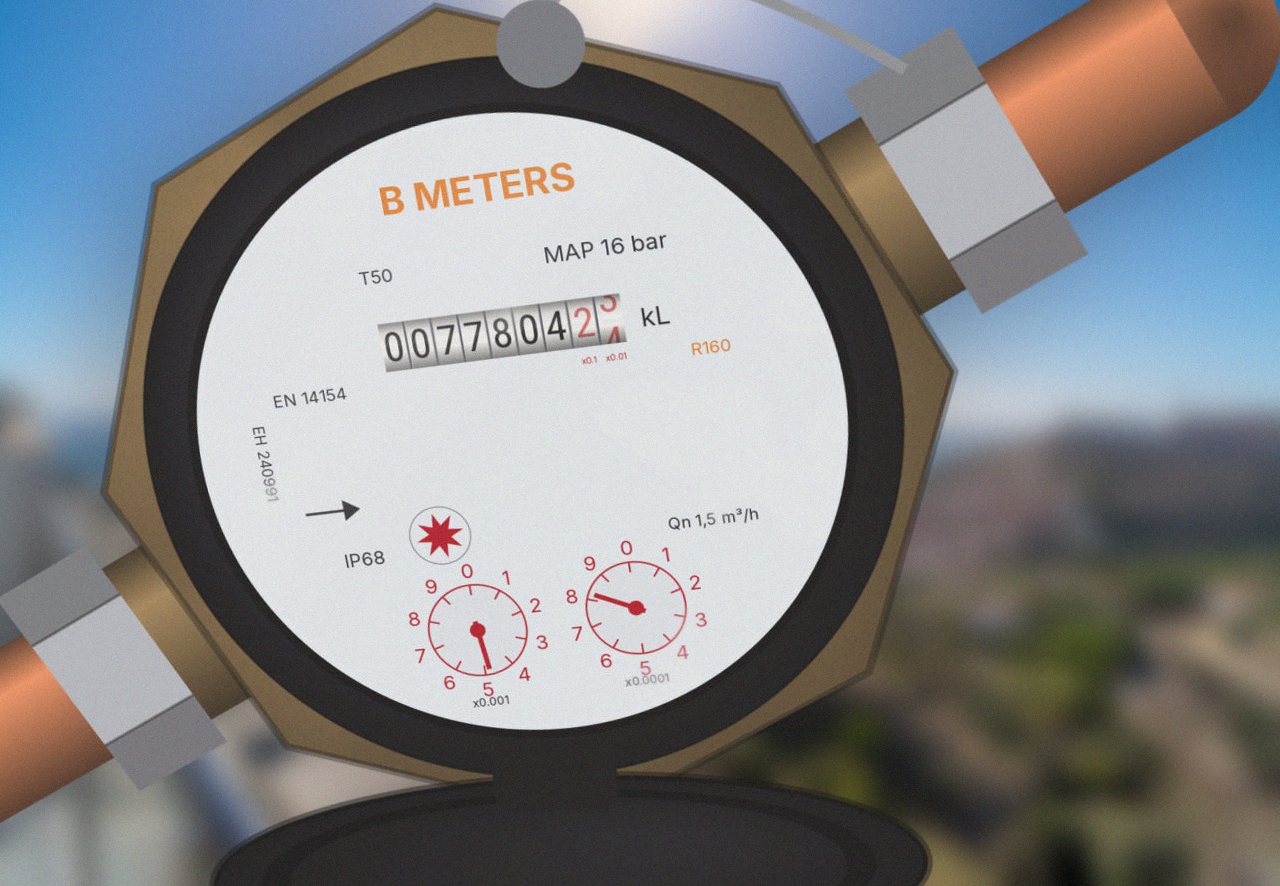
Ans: kL 77804.2348
